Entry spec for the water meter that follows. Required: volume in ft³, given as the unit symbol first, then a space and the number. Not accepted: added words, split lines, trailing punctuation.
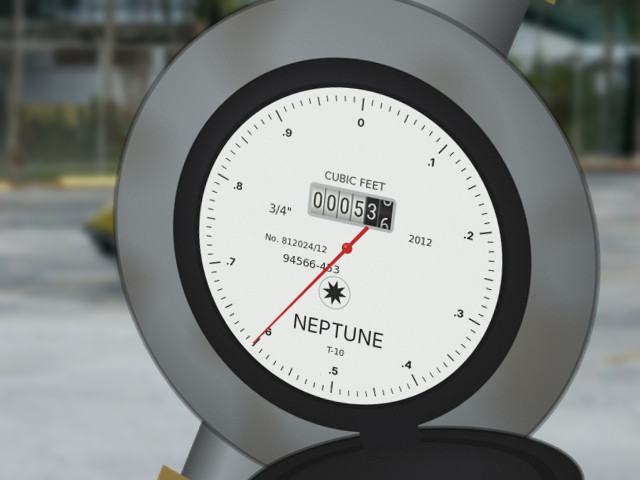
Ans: ft³ 535.60
